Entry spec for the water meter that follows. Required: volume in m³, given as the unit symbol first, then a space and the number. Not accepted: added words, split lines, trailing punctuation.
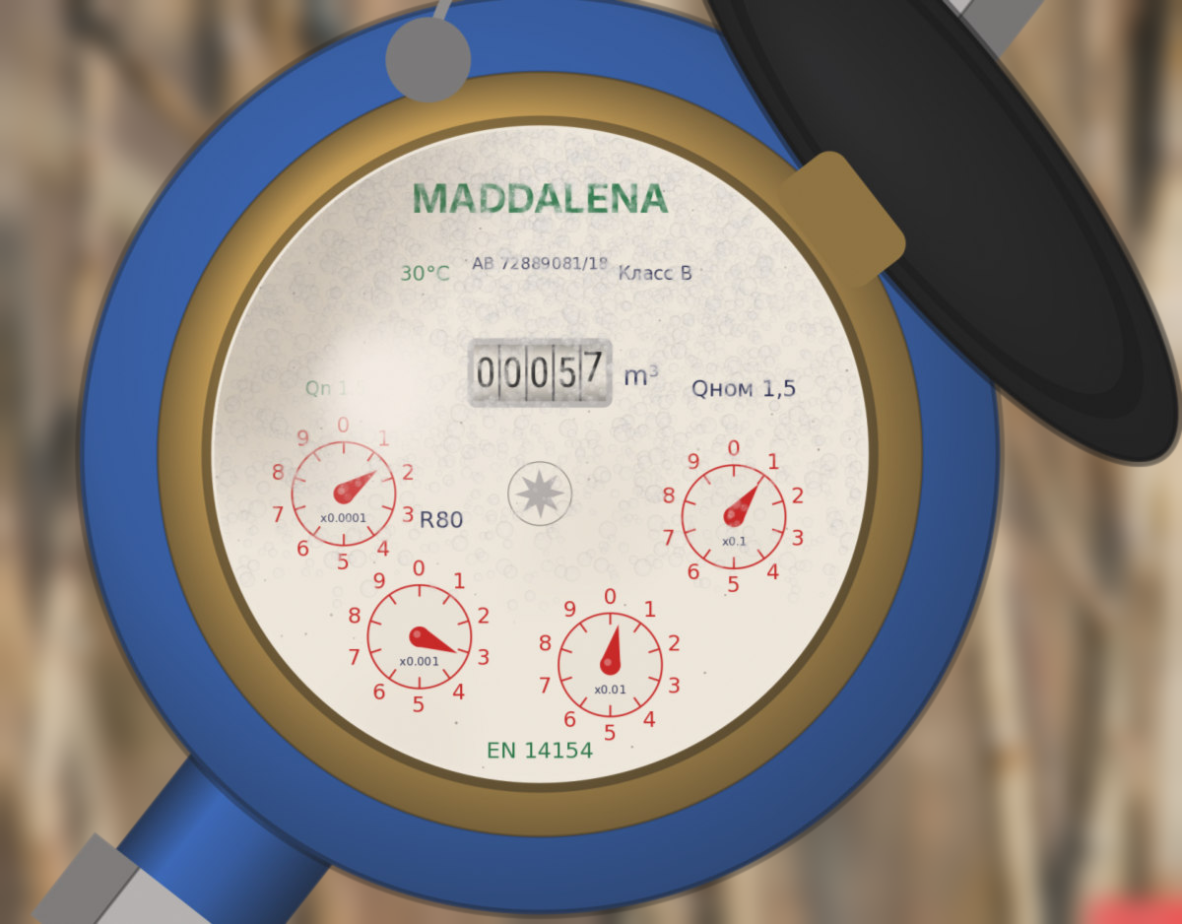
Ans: m³ 57.1031
